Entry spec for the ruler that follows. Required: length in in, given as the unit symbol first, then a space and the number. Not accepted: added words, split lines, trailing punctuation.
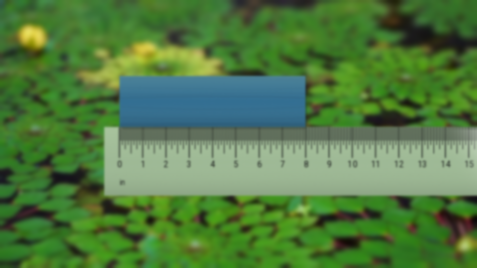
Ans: in 8
